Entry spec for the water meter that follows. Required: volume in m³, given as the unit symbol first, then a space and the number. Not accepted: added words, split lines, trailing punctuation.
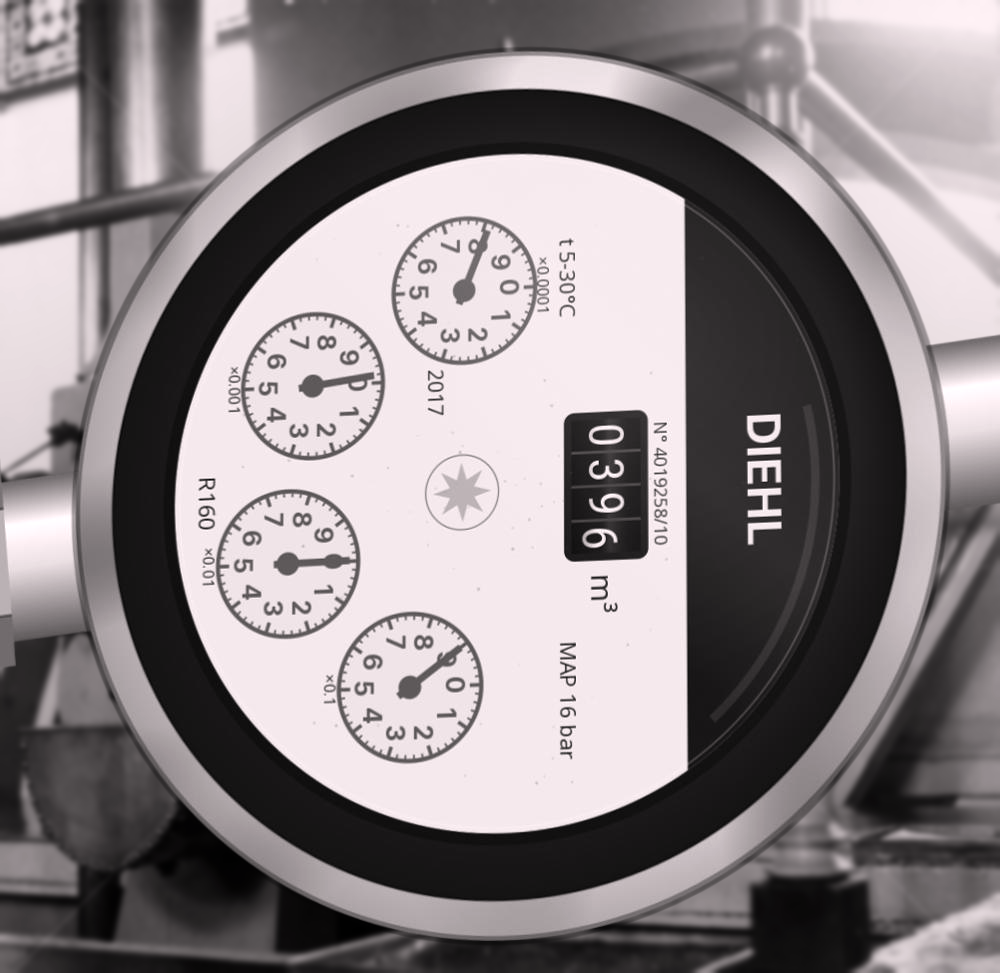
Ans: m³ 395.8998
